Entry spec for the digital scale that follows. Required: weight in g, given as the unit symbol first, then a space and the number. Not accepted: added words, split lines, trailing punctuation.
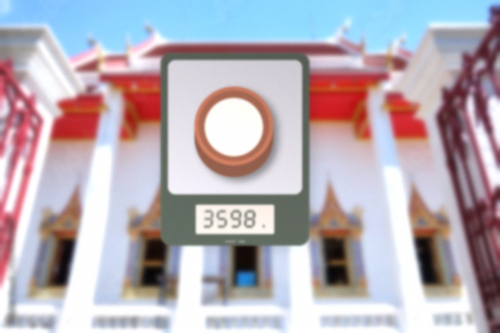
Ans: g 3598
